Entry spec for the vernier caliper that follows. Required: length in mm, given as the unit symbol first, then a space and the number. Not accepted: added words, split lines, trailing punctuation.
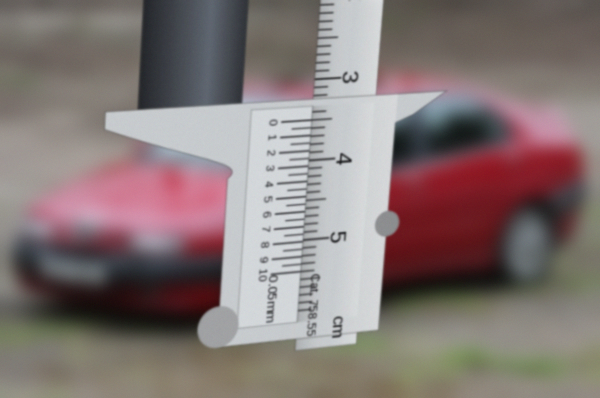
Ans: mm 35.0
